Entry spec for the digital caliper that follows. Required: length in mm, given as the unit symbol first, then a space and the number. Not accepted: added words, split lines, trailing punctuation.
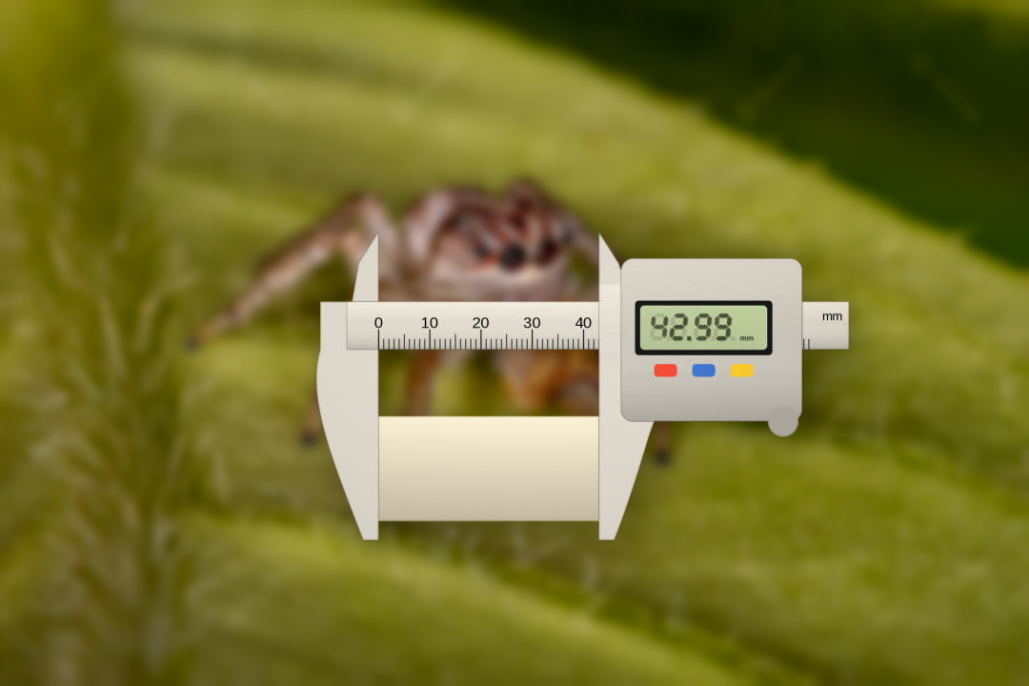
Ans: mm 42.99
